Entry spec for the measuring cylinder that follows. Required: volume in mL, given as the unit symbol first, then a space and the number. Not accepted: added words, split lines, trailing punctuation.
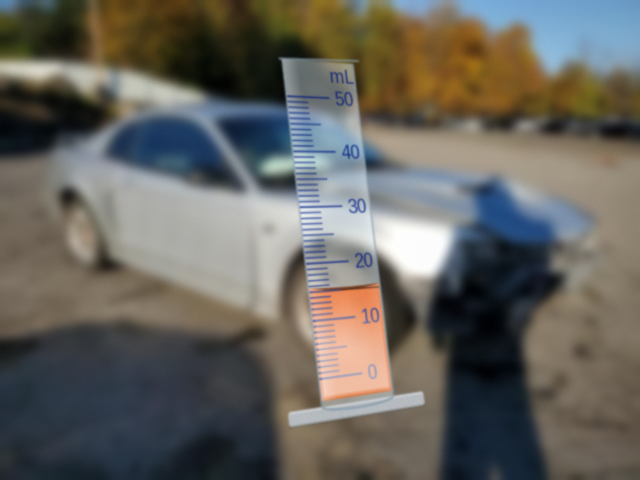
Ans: mL 15
